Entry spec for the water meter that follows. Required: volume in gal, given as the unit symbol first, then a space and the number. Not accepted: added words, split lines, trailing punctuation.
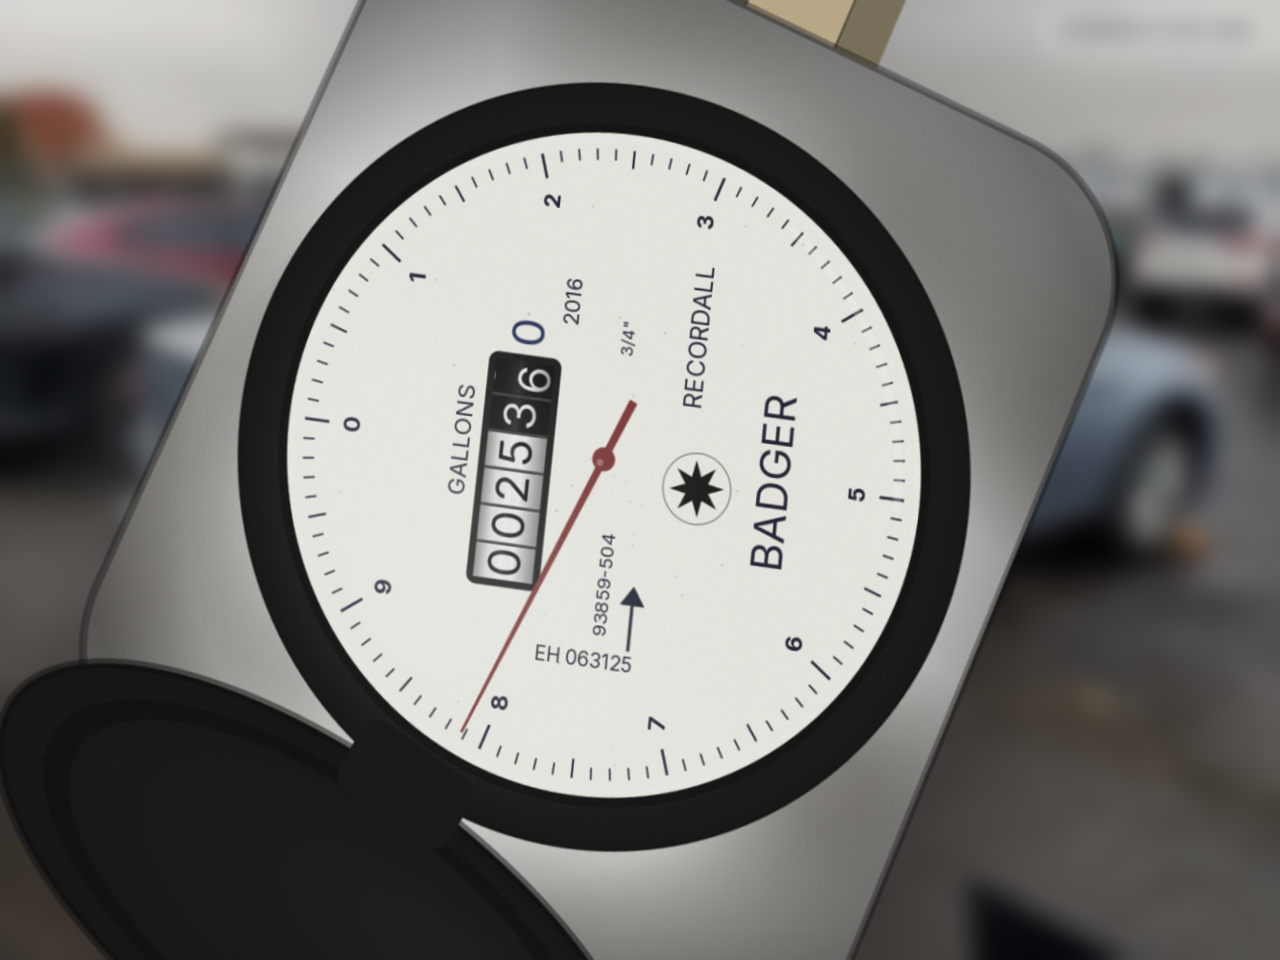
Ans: gal 25358.1
